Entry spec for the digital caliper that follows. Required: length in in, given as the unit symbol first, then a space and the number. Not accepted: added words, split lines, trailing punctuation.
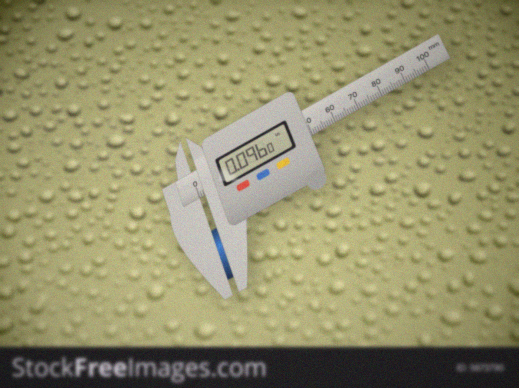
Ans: in 0.0960
